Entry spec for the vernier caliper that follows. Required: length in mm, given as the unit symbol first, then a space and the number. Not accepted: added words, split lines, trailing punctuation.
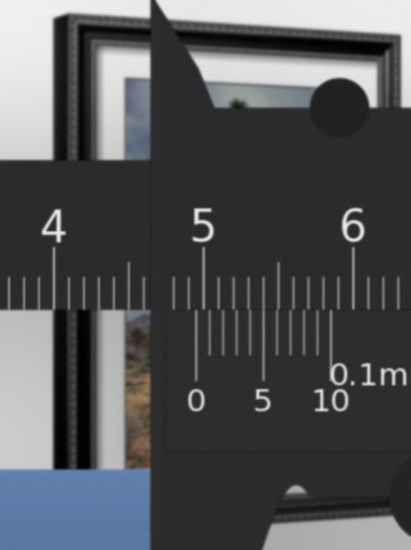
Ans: mm 49.5
